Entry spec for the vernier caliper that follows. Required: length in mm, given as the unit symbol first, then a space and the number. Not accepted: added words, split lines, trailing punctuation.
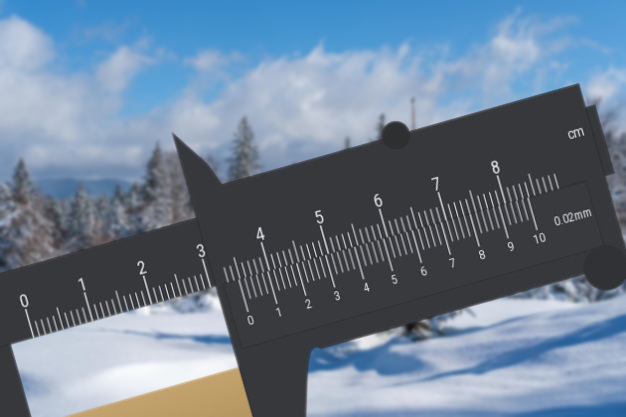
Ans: mm 34.8
